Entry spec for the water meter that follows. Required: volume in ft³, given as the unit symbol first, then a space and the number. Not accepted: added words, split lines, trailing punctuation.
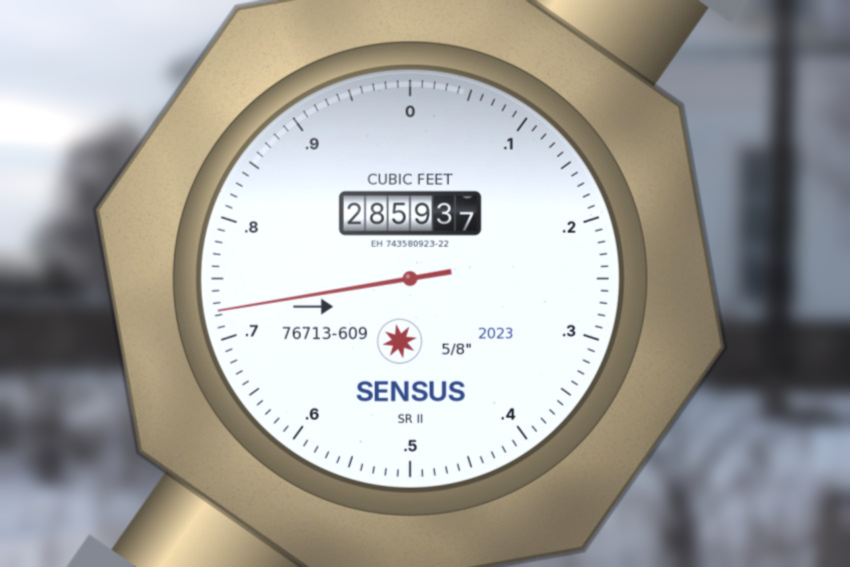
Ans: ft³ 285936.72
